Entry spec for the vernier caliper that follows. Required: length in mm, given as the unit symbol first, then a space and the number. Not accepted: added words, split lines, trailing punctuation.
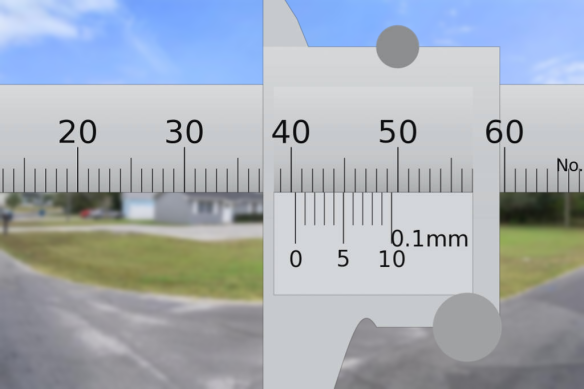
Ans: mm 40.4
